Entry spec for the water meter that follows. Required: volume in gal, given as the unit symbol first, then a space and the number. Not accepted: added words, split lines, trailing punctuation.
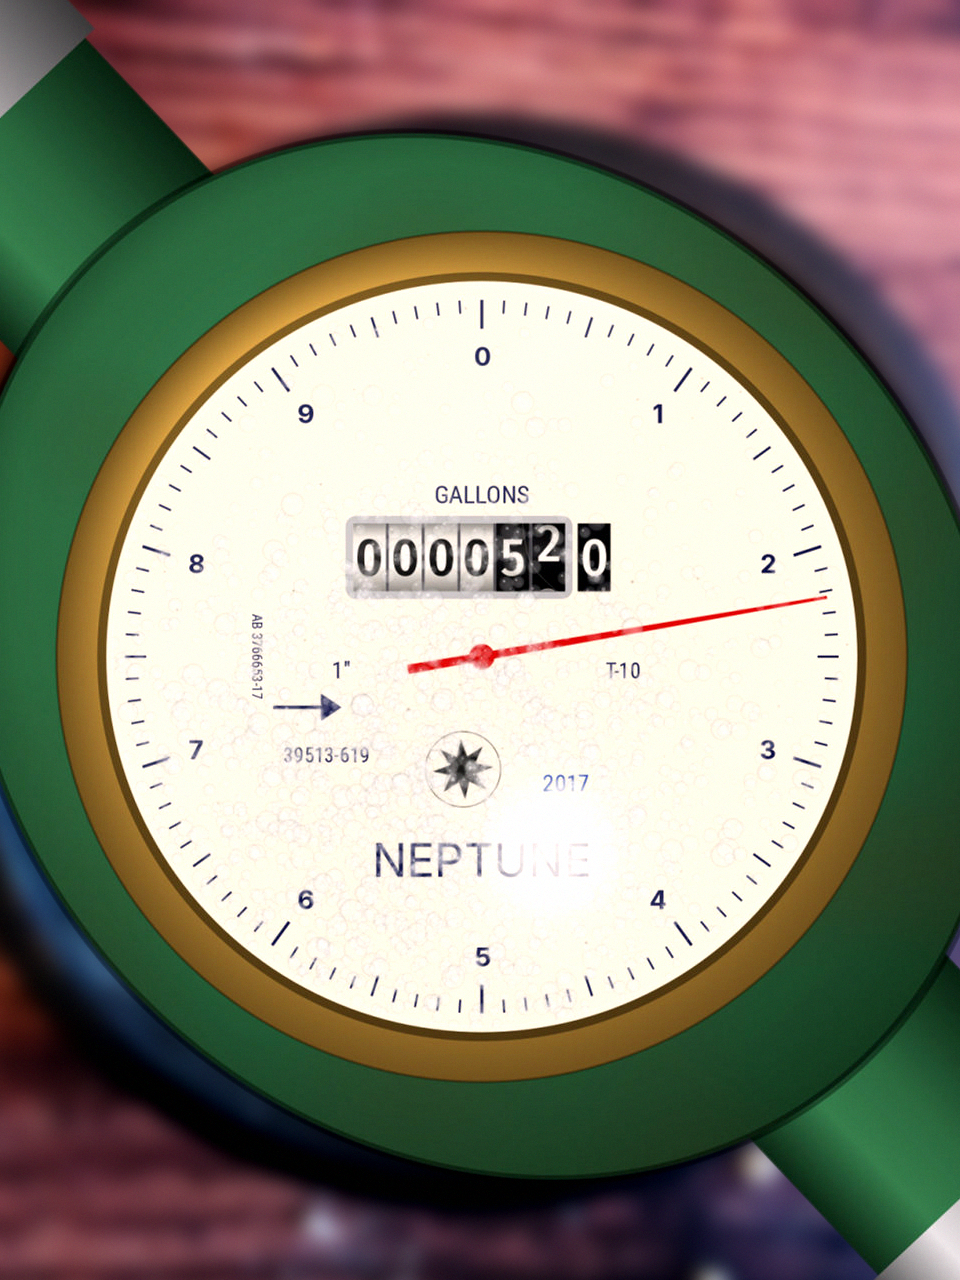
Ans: gal 522.2
